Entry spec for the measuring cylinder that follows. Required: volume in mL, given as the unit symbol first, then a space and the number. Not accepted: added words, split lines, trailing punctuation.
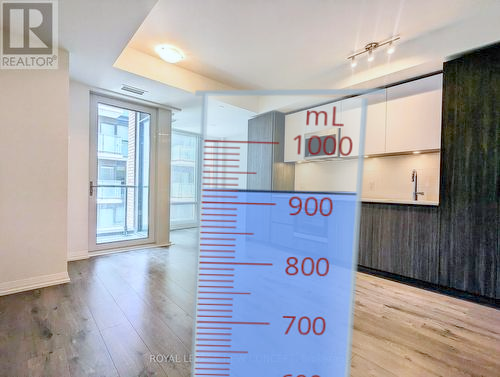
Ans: mL 920
